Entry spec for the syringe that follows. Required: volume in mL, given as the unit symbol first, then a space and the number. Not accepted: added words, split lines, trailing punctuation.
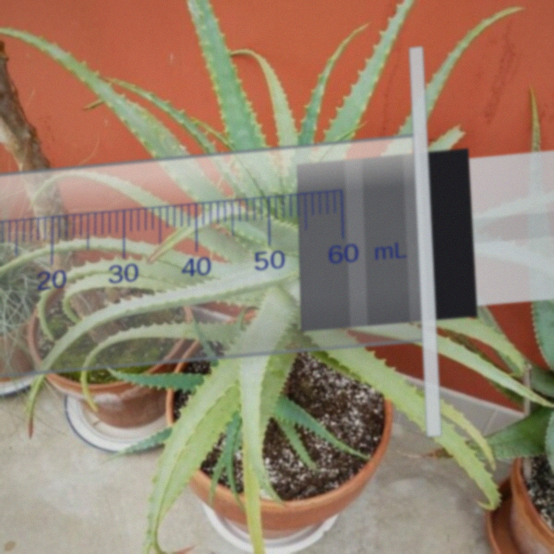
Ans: mL 54
